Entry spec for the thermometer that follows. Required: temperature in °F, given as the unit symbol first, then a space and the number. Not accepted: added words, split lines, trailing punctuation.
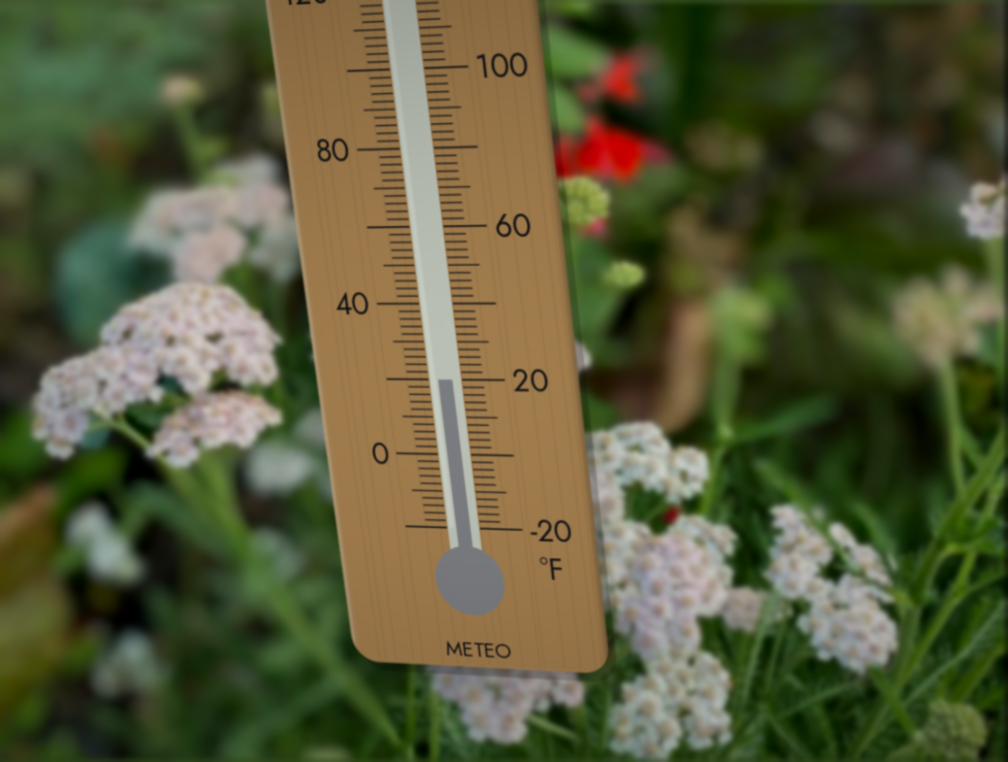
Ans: °F 20
